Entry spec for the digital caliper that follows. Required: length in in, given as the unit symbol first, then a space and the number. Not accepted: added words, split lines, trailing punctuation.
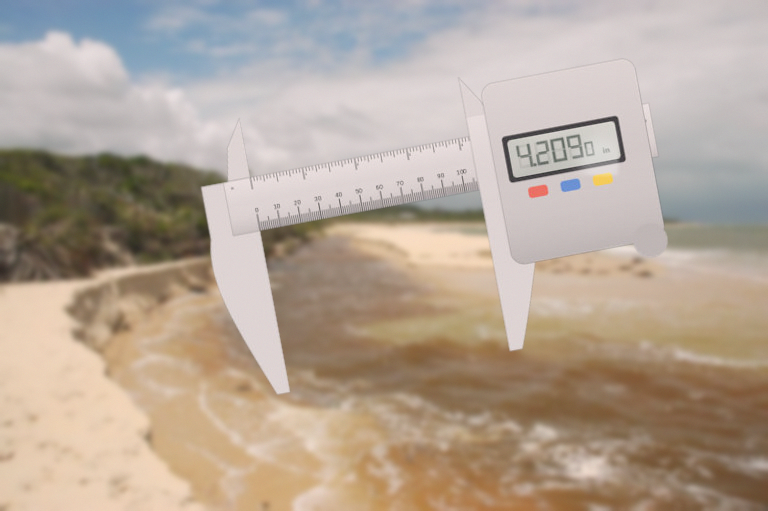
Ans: in 4.2090
